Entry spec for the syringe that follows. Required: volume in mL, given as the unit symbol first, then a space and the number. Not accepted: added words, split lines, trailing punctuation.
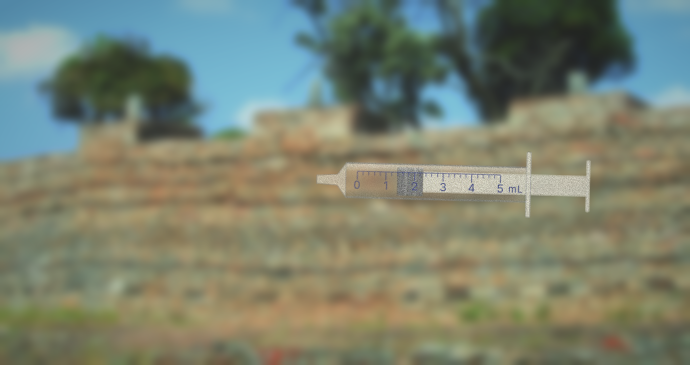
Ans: mL 1.4
